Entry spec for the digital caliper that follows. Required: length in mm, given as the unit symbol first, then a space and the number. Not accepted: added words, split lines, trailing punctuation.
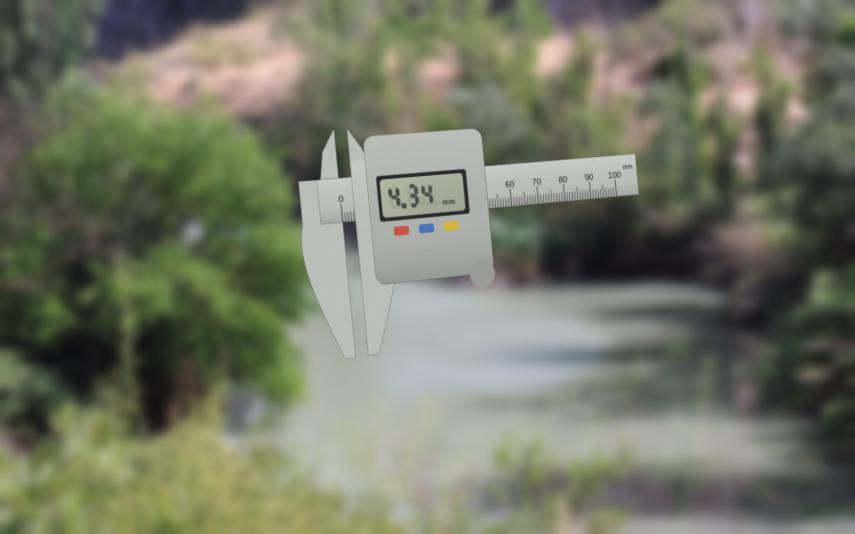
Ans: mm 4.34
